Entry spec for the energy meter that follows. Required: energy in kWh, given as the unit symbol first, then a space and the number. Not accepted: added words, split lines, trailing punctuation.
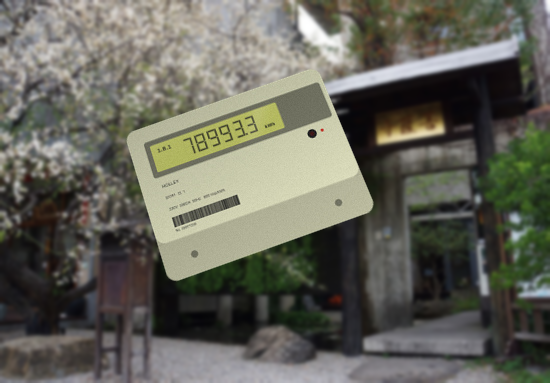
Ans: kWh 78993.3
